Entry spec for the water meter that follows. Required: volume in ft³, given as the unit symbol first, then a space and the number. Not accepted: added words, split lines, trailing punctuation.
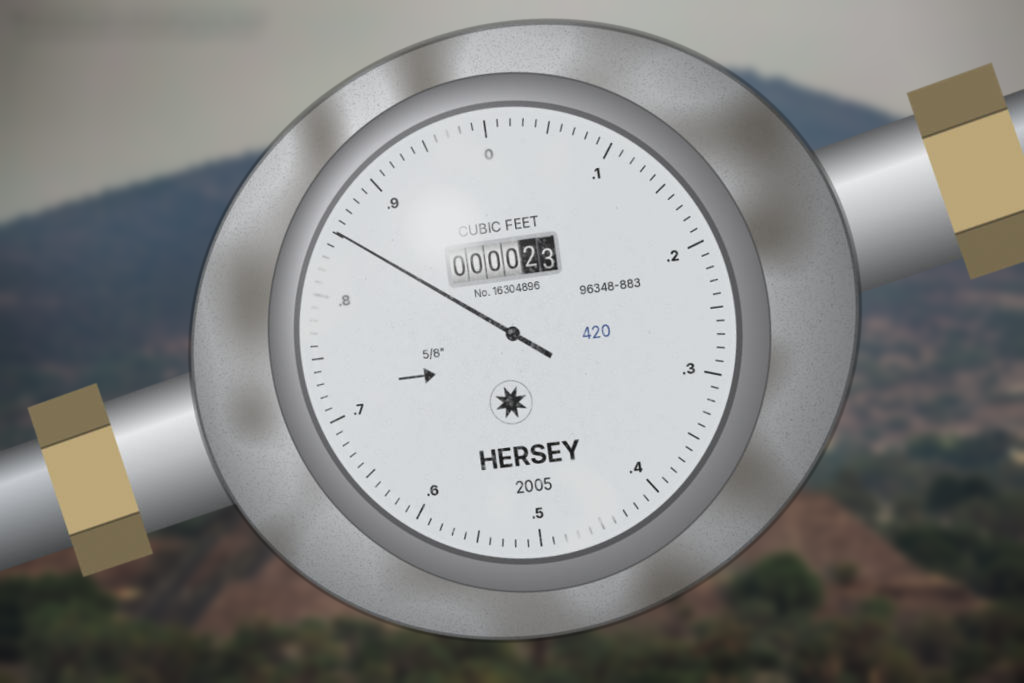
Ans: ft³ 22.85
